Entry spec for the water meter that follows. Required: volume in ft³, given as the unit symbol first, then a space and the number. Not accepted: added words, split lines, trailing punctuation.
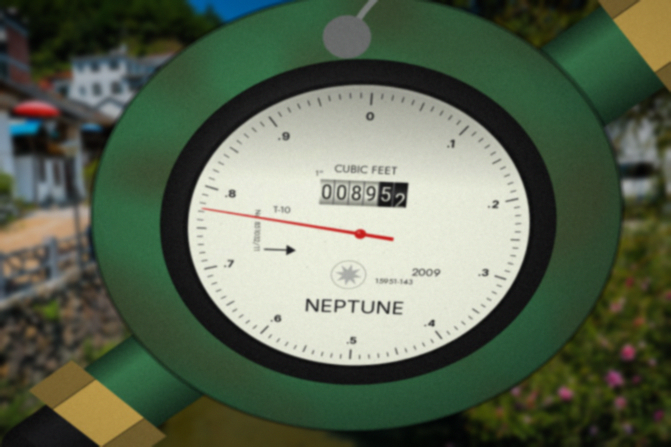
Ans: ft³ 8951.77
